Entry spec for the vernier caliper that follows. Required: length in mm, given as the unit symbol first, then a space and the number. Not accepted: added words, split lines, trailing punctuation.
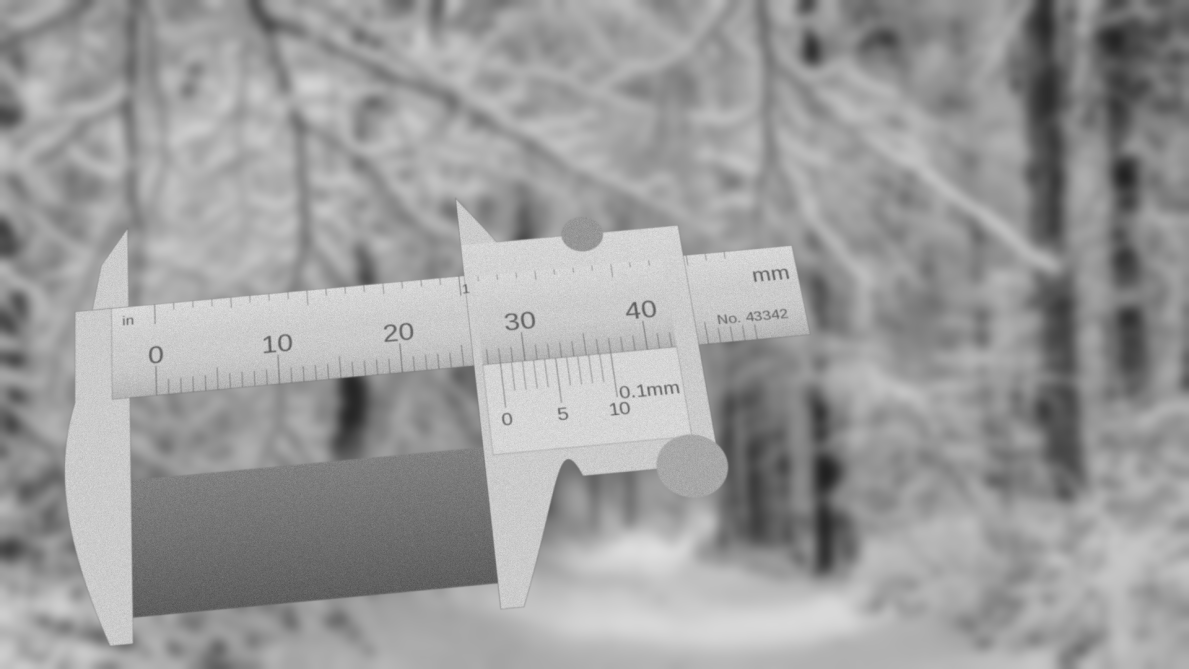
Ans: mm 28.0
